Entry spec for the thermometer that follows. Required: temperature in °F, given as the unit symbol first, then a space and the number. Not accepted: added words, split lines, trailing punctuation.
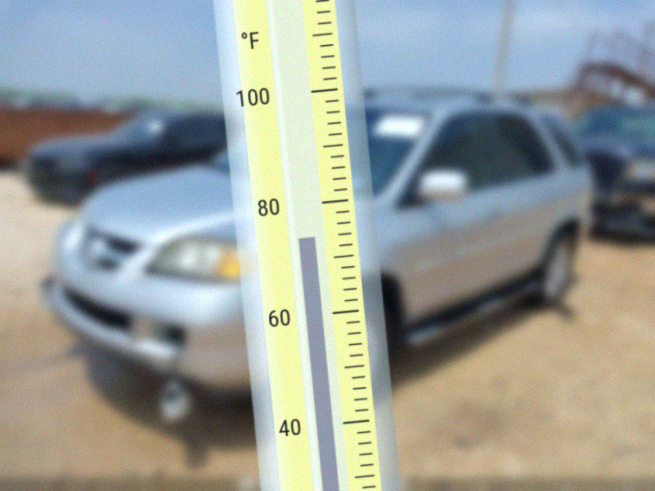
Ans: °F 74
